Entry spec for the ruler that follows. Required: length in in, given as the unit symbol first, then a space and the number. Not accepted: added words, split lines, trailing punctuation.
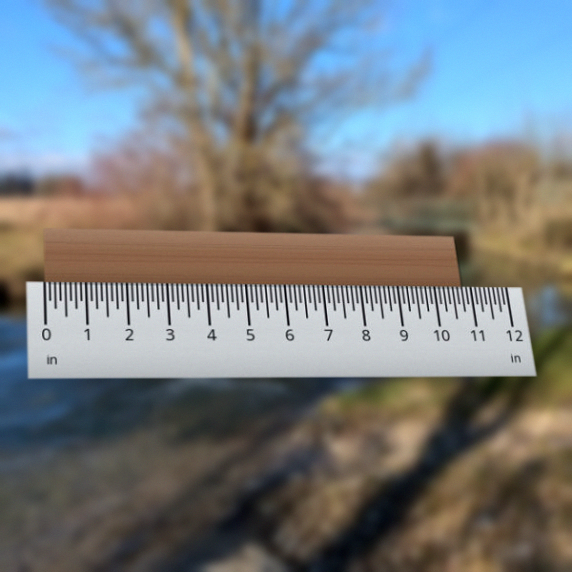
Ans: in 10.75
